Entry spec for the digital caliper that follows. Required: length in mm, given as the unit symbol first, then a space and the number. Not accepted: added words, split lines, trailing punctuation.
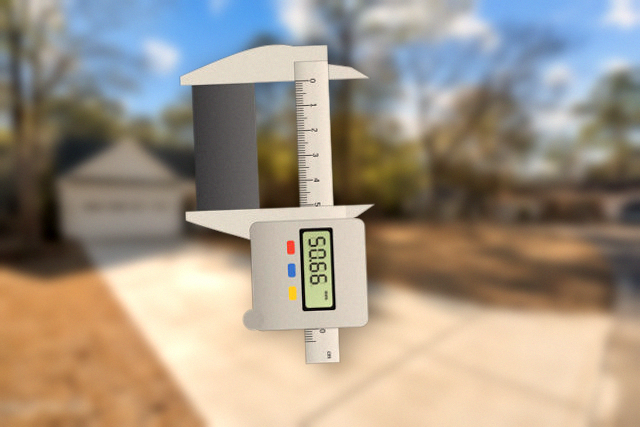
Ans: mm 50.66
